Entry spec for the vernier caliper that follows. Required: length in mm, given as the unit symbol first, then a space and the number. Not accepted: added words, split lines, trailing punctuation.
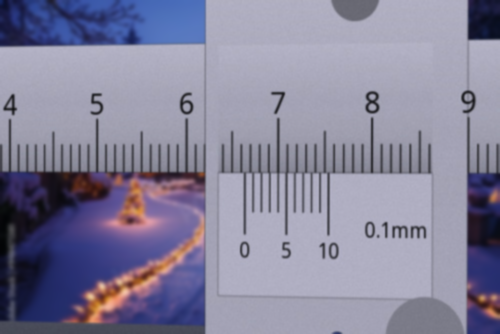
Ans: mm 66.4
